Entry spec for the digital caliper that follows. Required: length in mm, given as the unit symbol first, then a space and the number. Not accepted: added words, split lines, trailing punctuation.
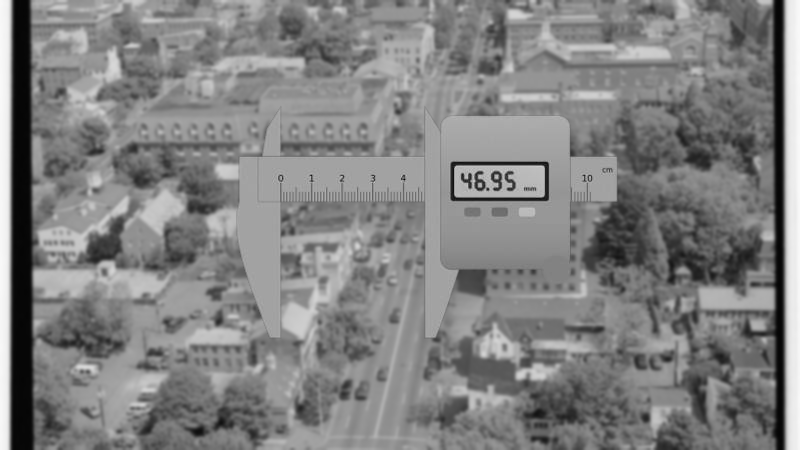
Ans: mm 46.95
